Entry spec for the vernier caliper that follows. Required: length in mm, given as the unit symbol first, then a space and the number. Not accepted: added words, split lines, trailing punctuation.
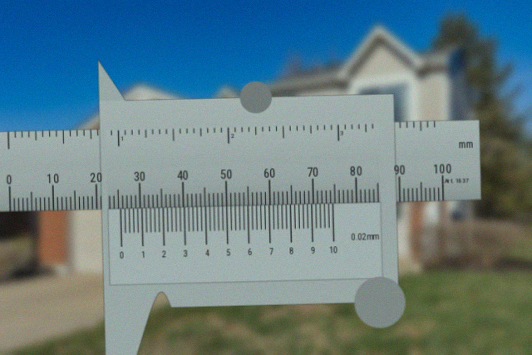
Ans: mm 25.5
